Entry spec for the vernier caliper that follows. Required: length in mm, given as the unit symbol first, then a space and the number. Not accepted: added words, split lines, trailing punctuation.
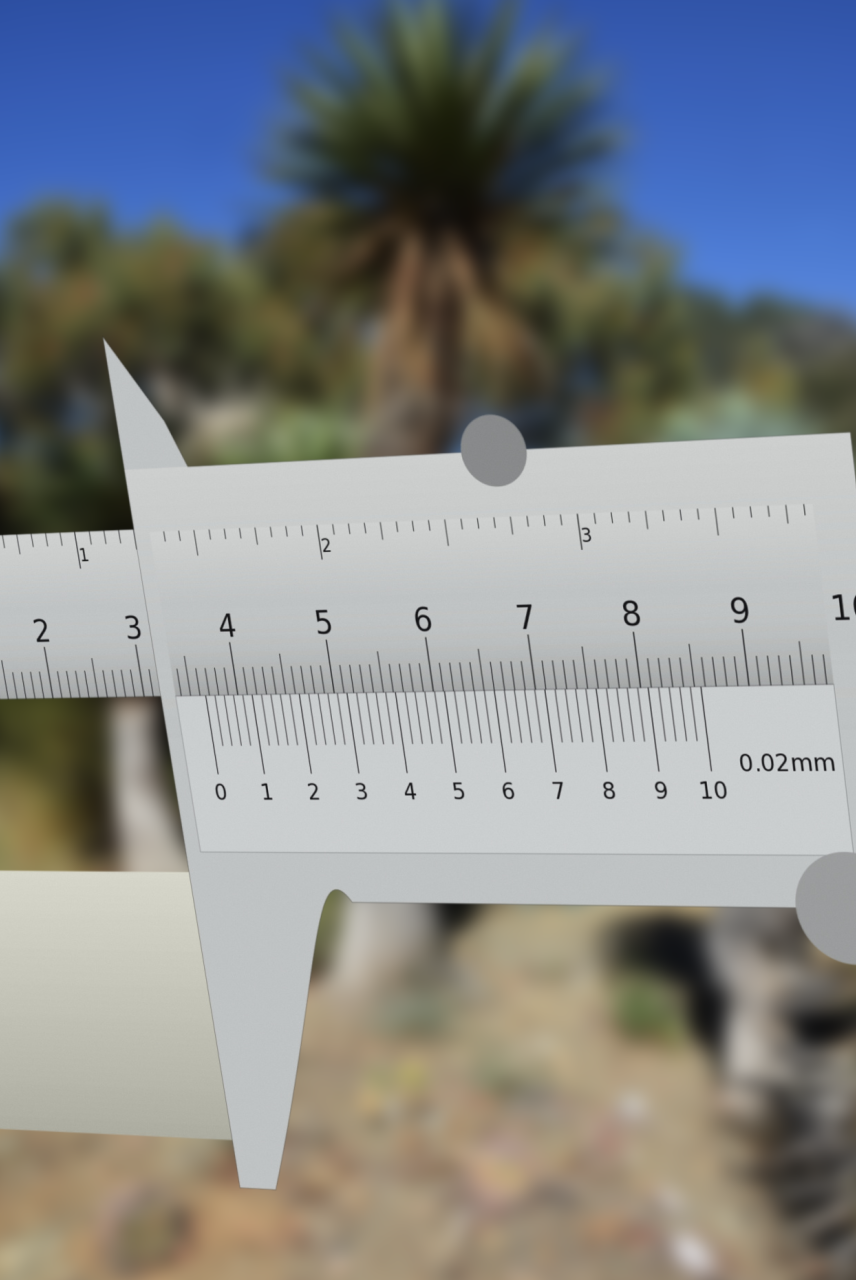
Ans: mm 36.6
